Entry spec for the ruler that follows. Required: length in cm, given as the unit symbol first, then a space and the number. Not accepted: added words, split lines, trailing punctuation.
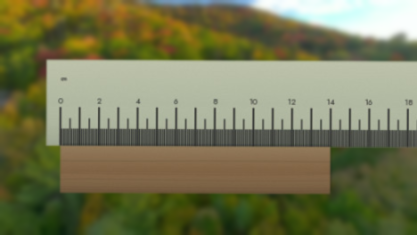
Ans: cm 14
